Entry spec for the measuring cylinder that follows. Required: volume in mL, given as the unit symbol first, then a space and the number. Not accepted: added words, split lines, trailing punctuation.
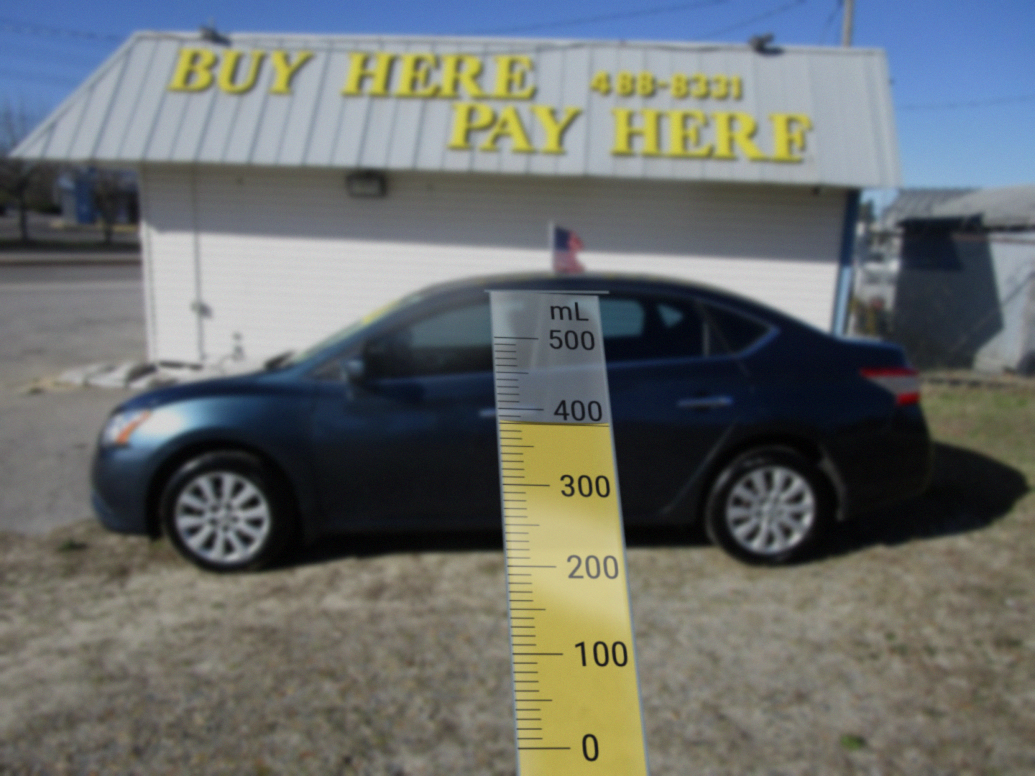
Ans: mL 380
